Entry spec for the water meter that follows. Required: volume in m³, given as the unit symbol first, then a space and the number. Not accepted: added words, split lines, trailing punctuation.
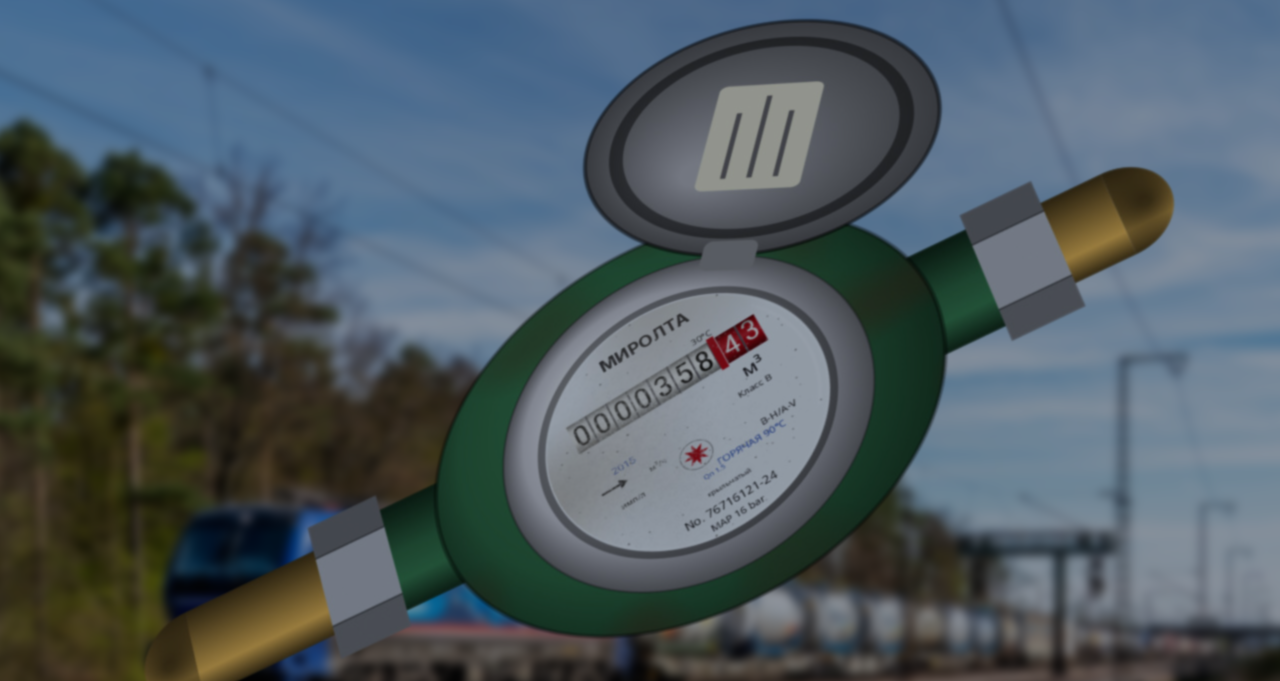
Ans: m³ 358.43
